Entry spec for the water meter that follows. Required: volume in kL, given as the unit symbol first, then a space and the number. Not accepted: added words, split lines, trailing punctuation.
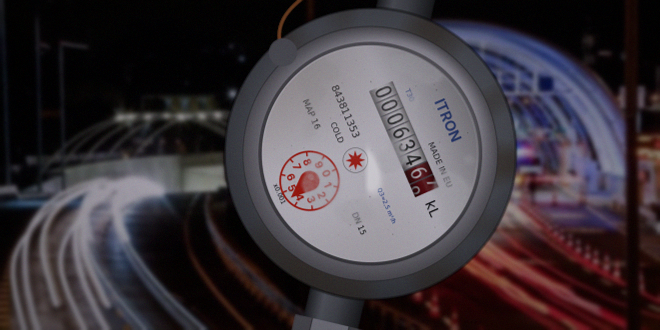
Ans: kL 634.674
